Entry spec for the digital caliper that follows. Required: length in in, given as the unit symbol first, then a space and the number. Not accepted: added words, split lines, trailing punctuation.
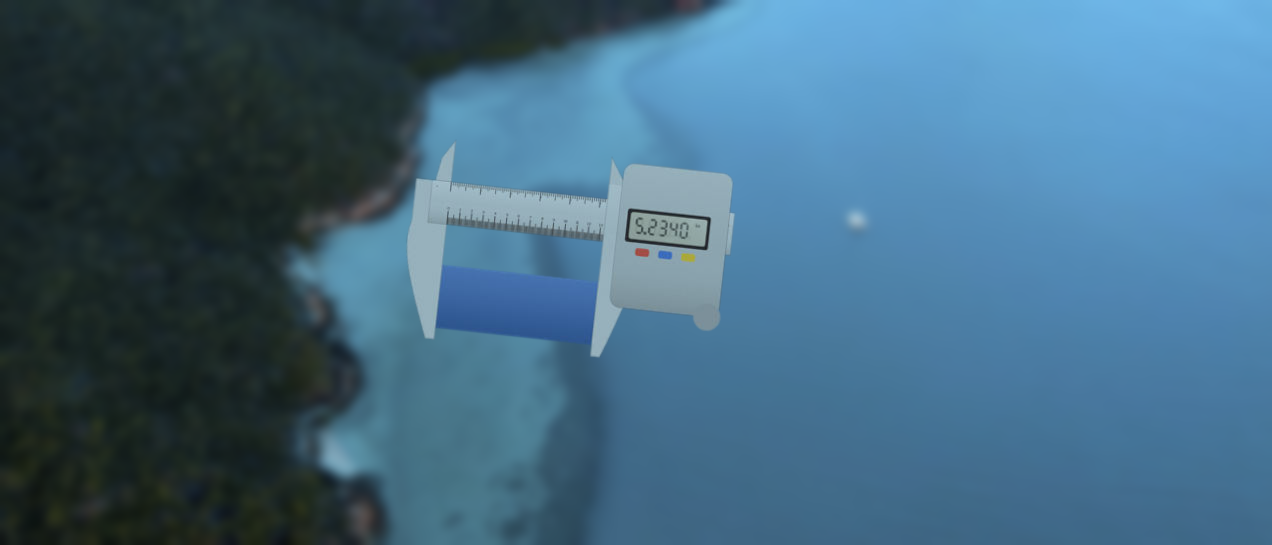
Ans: in 5.2340
